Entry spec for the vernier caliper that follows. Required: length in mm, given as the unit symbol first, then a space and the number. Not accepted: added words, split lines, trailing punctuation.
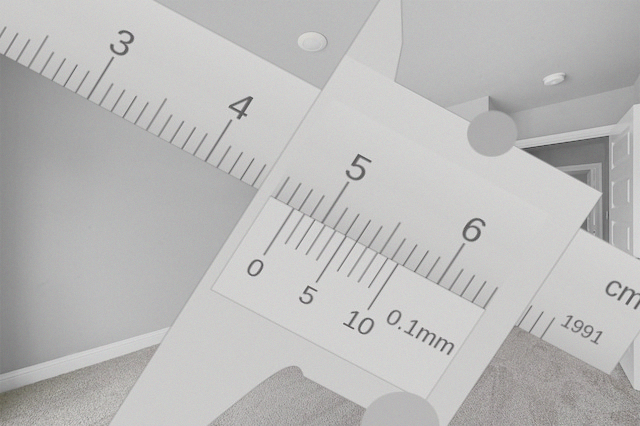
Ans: mm 47.6
